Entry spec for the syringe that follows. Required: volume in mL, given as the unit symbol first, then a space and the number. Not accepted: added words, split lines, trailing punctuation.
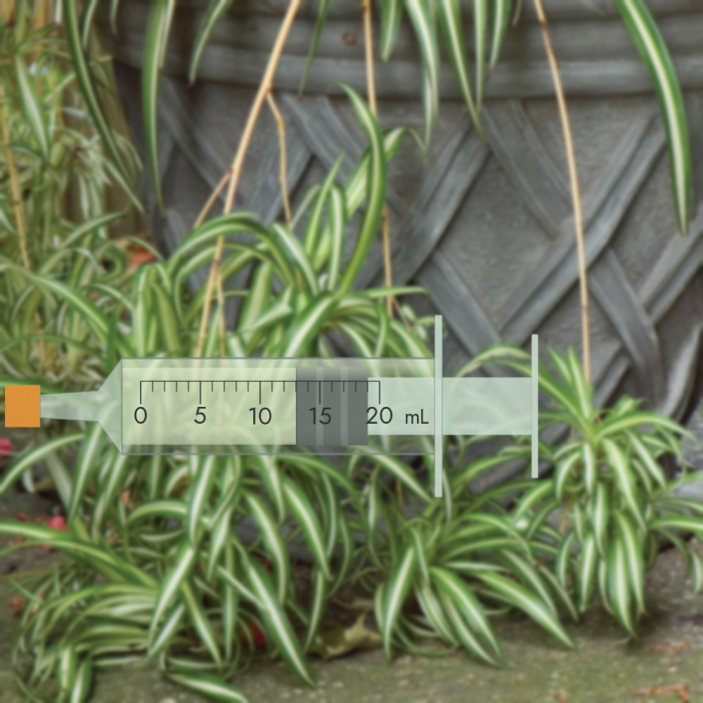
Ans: mL 13
